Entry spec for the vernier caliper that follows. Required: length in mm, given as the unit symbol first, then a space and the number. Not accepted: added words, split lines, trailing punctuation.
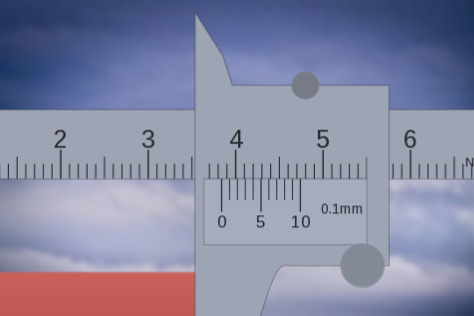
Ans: mm 38.4
